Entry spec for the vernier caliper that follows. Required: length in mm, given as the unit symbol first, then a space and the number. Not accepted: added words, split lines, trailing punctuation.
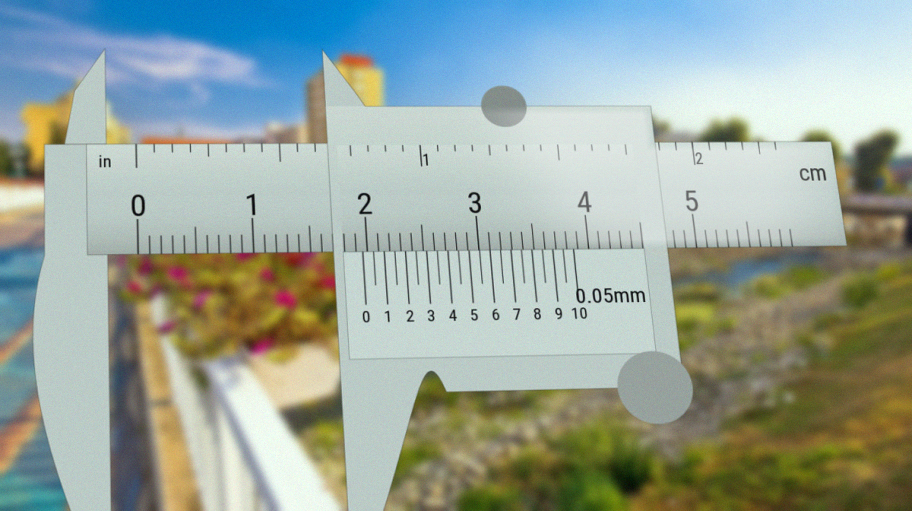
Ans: mm 19.6
